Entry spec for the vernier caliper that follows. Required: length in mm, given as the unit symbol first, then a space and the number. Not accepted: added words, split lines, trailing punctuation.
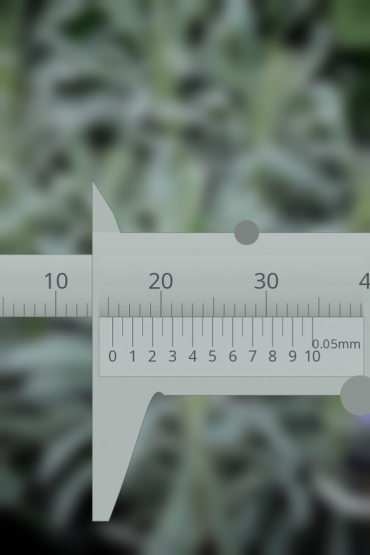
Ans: mm 15.4
